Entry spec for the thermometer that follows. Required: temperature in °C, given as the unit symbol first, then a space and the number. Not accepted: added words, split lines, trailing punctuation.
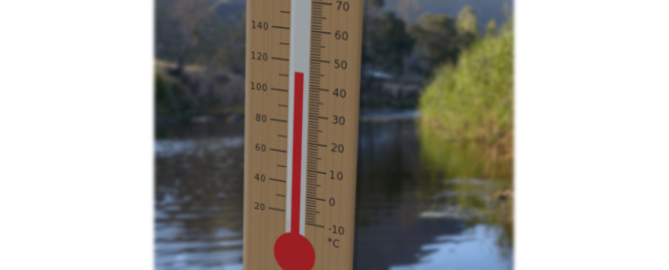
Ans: °C 45
